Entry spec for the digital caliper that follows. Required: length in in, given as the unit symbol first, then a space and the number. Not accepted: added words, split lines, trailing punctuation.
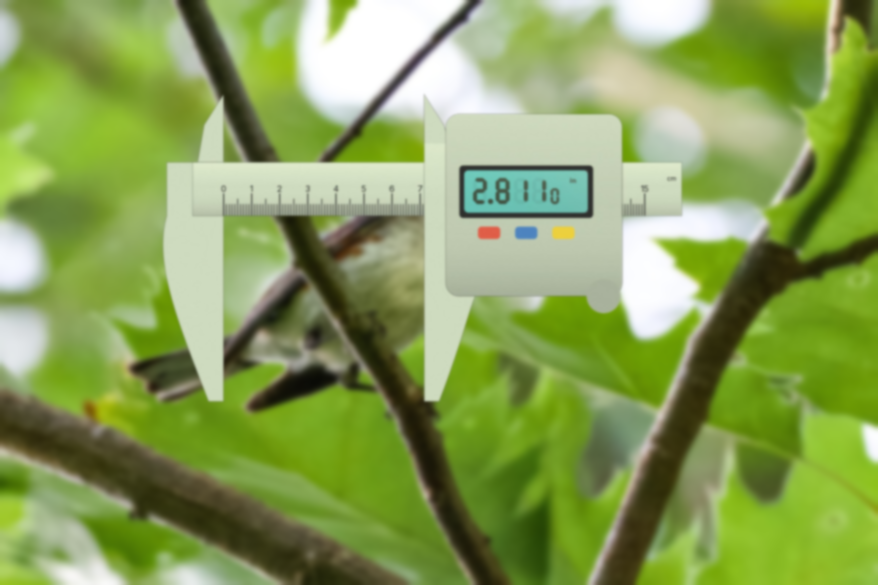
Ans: in 2.8110
